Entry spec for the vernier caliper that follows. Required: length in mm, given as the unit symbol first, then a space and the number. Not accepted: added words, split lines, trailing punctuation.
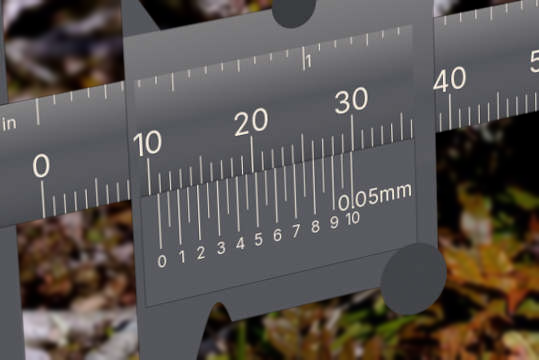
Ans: mm 10.8
